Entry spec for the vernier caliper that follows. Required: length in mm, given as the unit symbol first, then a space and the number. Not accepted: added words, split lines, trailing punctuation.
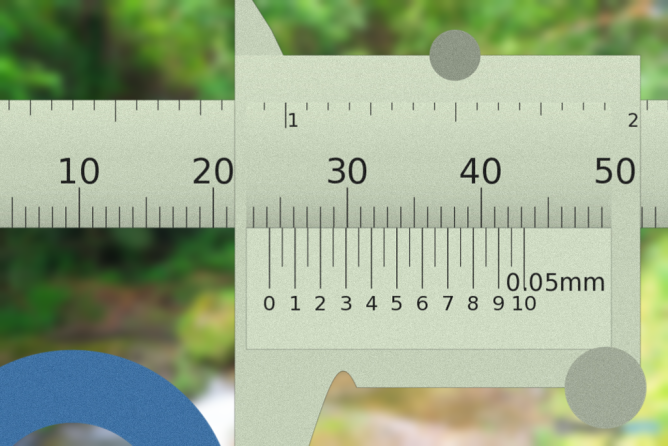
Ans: mm 24.2
